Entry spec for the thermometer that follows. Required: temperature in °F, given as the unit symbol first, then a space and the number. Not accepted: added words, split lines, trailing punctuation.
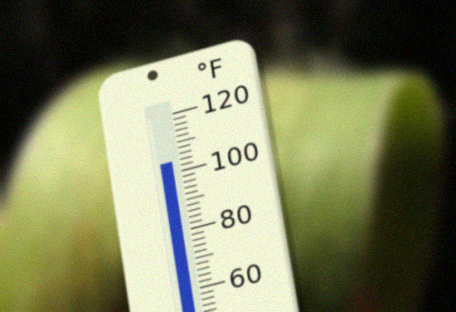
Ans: °F 104
